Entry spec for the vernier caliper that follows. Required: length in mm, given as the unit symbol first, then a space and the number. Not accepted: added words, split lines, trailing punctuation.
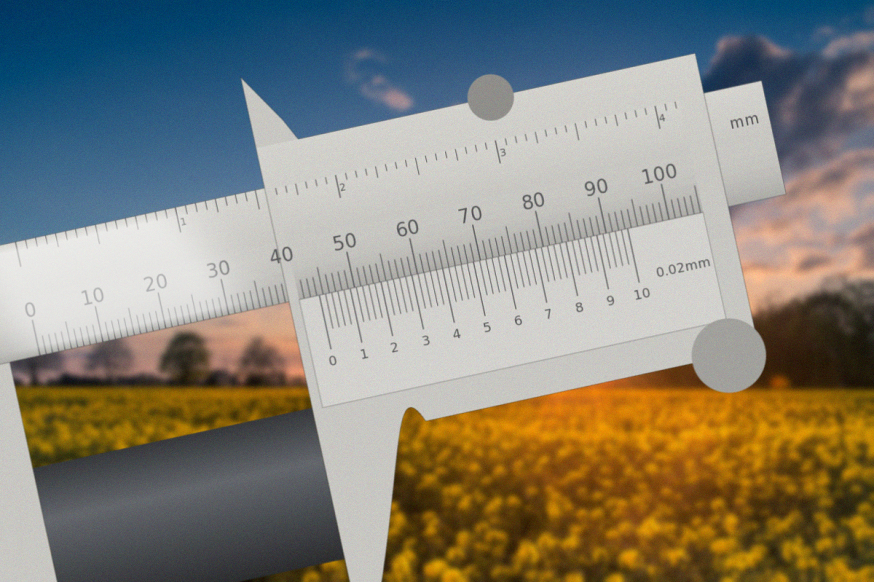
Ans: mm 44.4
